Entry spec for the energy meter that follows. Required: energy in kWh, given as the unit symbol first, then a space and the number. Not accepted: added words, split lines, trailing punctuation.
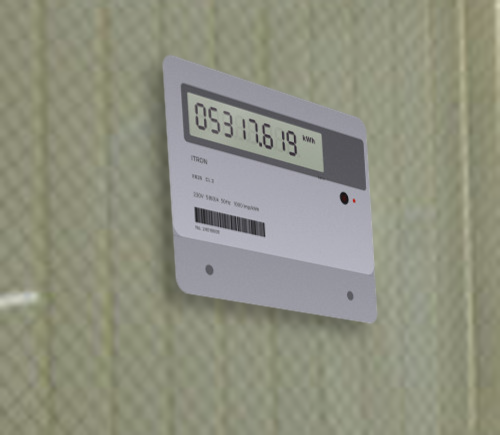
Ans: kWh 5317.619
